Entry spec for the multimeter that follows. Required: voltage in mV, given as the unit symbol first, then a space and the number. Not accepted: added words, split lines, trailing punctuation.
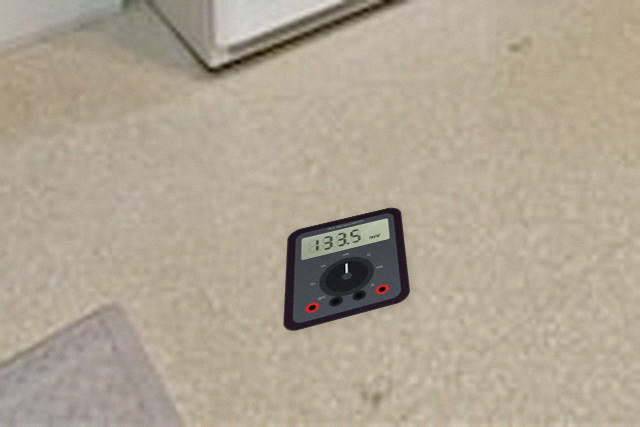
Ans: mV 133.5
